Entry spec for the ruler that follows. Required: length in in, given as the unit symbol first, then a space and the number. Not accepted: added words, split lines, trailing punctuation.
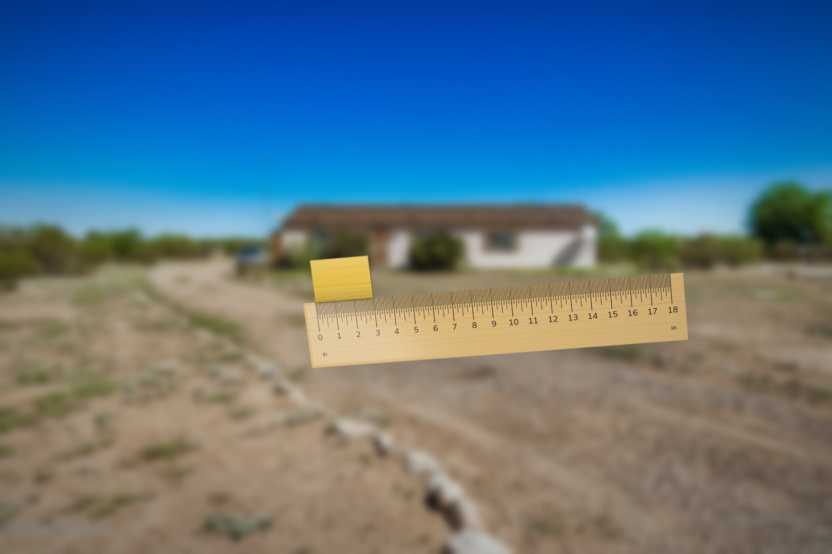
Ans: in 3
